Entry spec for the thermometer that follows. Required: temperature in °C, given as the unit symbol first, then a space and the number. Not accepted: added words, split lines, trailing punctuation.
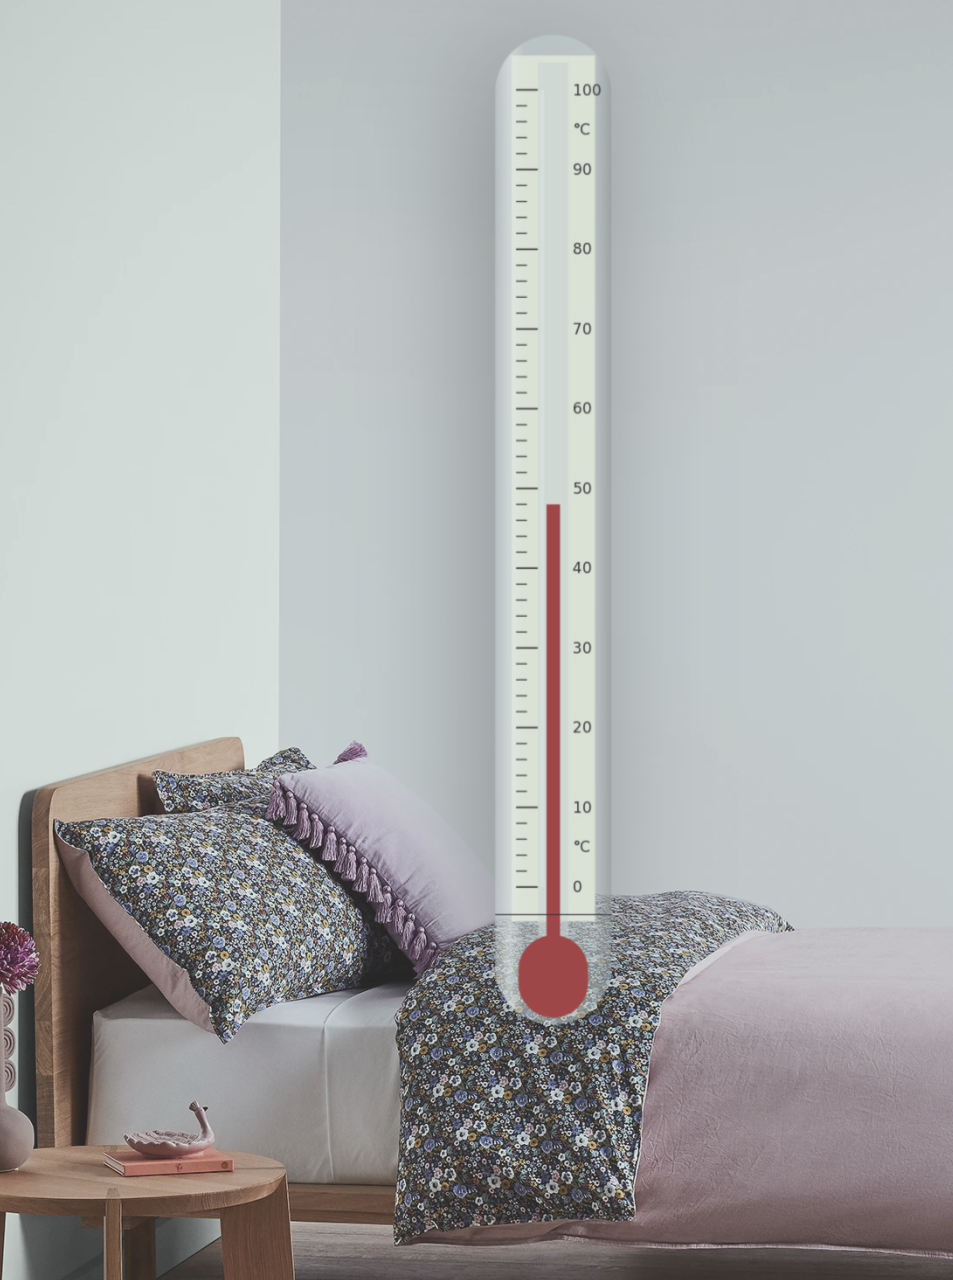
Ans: °C 48
